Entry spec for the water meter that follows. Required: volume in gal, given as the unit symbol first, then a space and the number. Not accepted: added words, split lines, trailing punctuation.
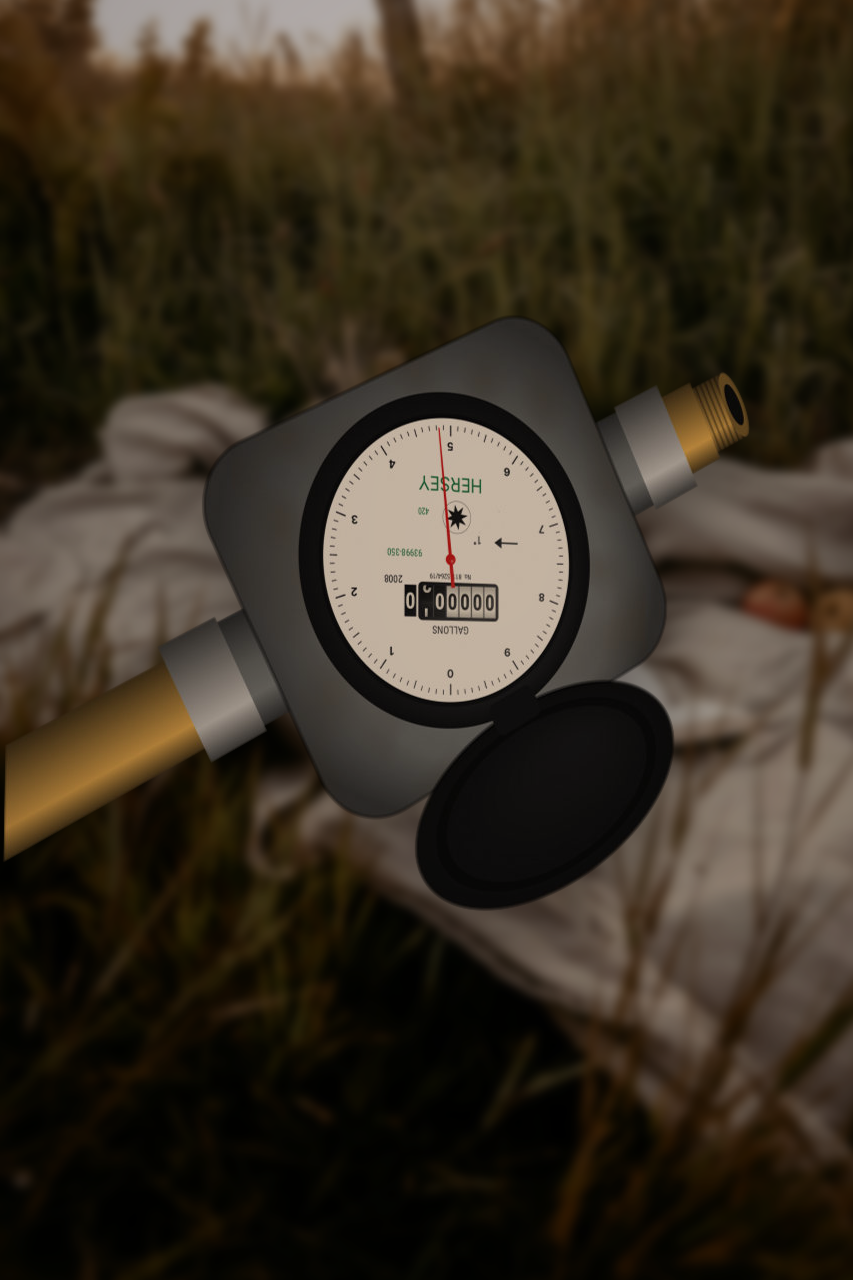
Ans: gal 14.8
